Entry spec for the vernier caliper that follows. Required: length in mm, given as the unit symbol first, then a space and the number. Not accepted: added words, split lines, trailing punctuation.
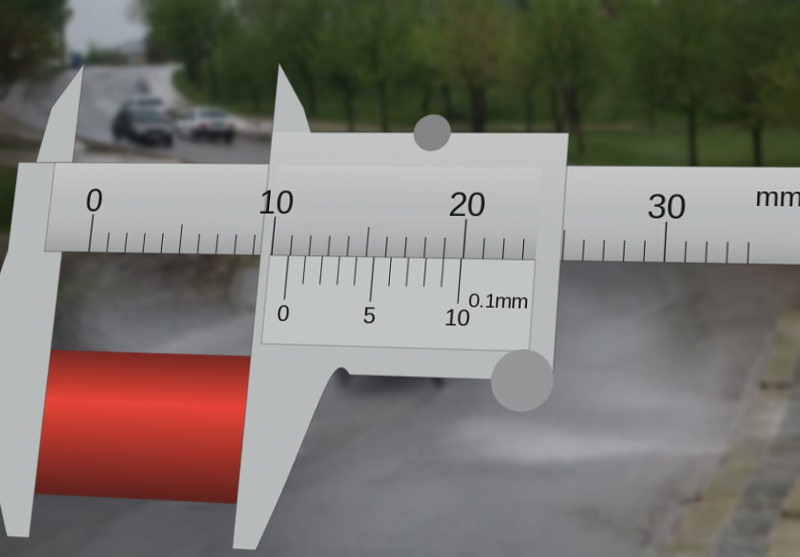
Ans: mm 10.9
